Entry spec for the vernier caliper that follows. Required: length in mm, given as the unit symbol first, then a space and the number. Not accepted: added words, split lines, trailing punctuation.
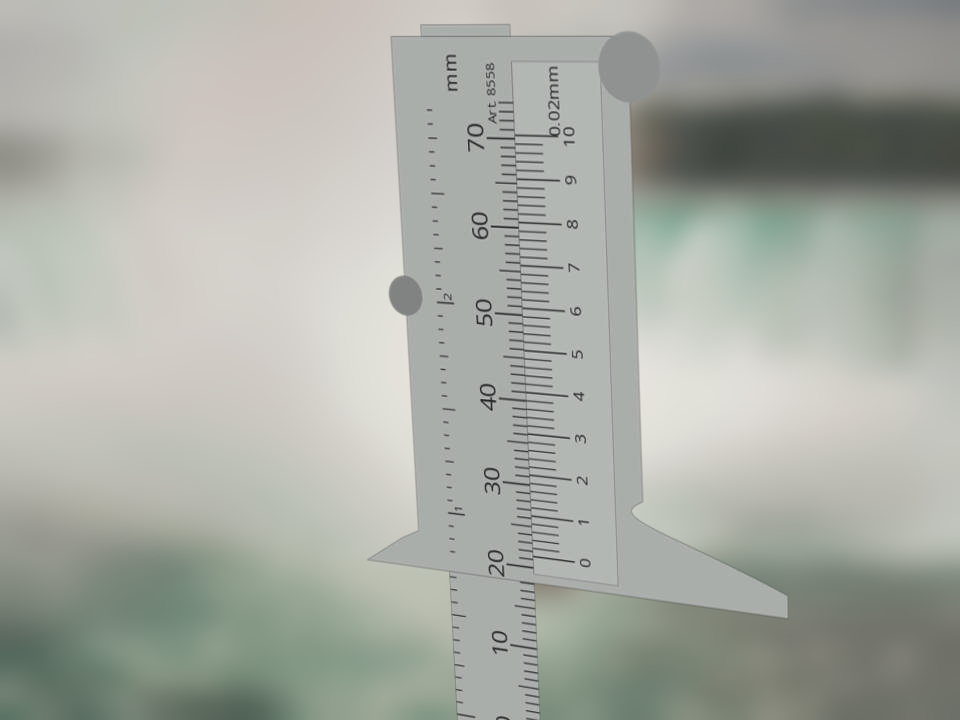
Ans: mm 21.4
